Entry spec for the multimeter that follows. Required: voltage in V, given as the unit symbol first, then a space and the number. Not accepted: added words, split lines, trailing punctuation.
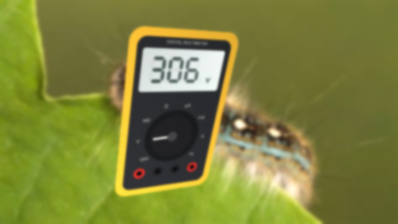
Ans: V 306
